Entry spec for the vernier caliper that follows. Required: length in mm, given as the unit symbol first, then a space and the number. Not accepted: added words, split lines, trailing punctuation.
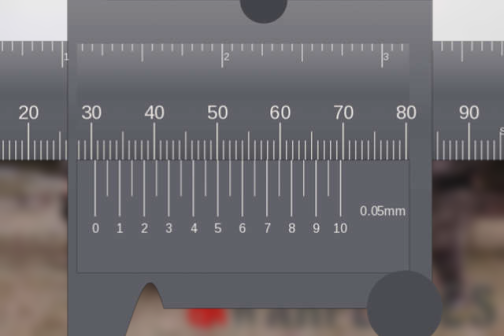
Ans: mm 30.6
